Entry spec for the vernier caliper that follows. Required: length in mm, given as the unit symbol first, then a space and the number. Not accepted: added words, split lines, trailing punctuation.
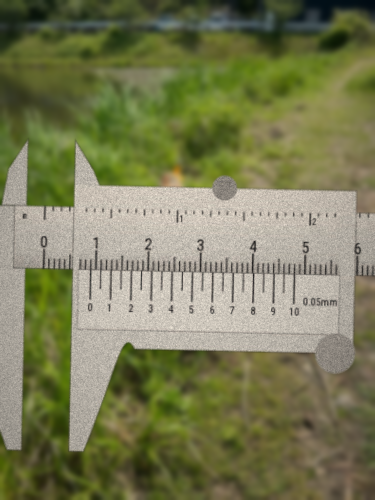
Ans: mm 9.0
